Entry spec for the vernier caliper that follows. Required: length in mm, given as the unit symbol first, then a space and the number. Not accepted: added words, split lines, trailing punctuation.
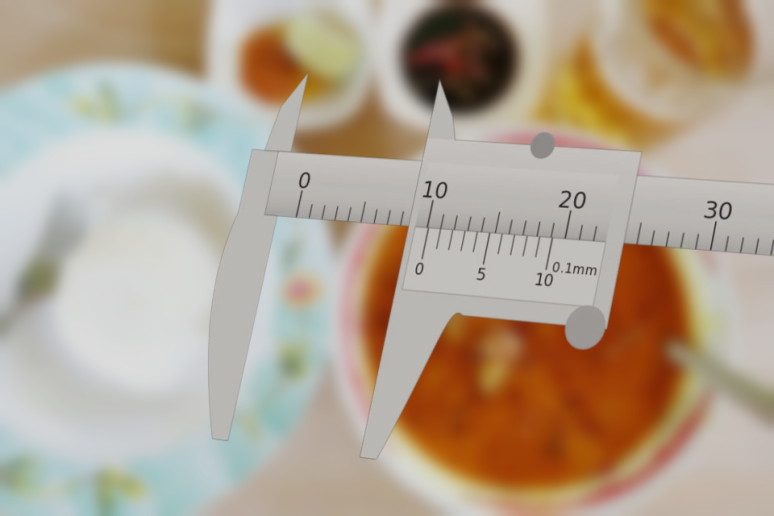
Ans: mm 10.1
